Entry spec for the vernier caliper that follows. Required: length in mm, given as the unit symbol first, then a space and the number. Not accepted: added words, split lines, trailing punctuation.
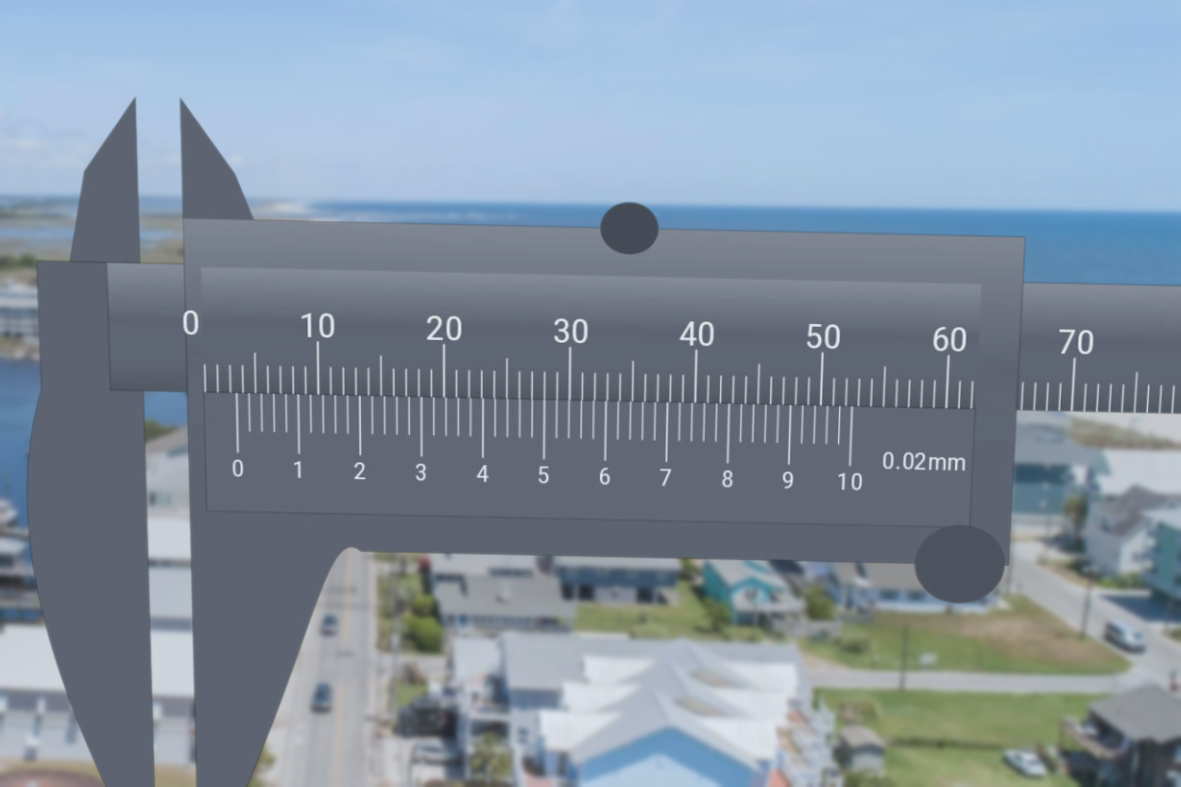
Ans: mm 3.5
